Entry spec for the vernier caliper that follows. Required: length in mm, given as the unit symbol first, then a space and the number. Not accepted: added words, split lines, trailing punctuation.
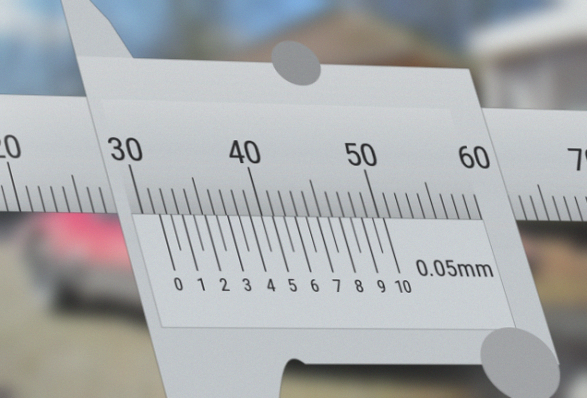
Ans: mm 31.4
